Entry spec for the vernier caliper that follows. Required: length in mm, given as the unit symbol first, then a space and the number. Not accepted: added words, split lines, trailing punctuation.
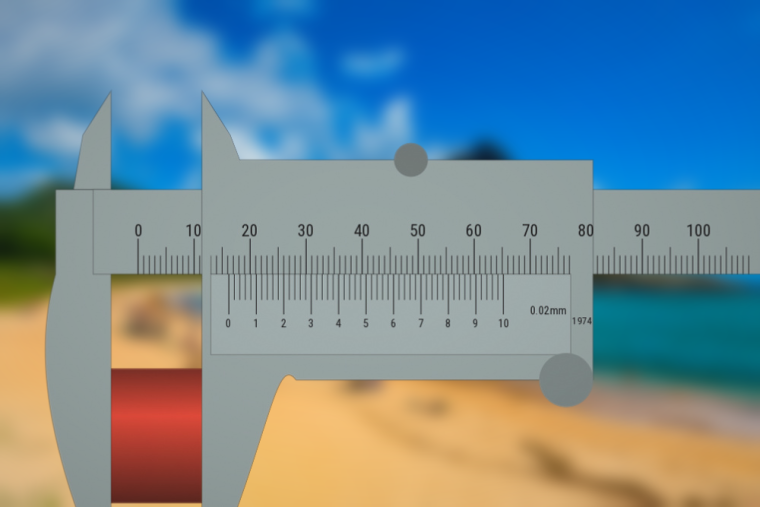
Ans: mm 16.2
